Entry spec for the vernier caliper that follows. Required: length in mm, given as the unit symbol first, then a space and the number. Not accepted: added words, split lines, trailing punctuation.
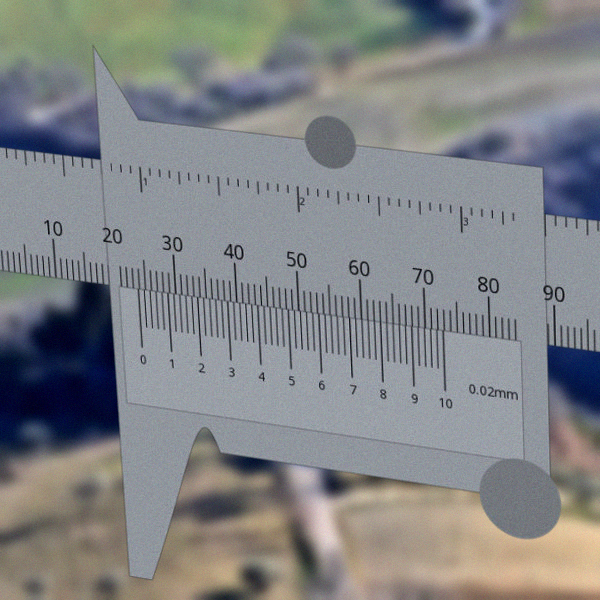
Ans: mm 23.8
